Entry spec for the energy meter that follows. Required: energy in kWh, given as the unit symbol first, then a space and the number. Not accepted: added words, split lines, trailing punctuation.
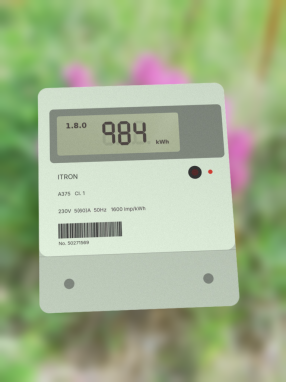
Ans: kWh 984
